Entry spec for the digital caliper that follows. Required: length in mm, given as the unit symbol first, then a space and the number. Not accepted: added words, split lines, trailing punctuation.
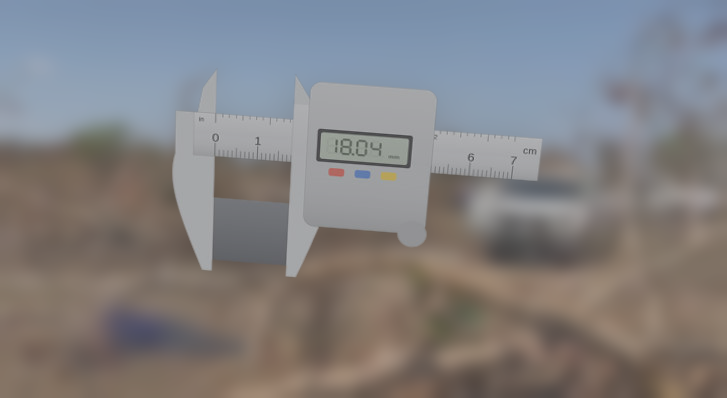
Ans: mm 18.04
